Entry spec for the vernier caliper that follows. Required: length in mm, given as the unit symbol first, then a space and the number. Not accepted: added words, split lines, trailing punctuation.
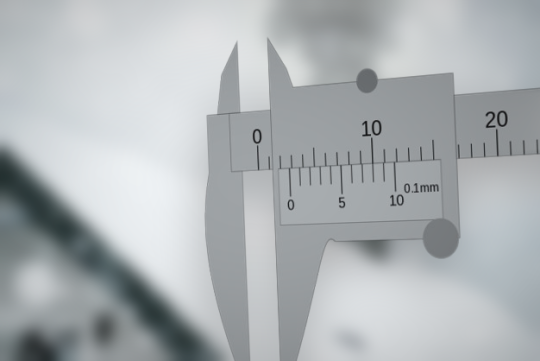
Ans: mm 2.8
